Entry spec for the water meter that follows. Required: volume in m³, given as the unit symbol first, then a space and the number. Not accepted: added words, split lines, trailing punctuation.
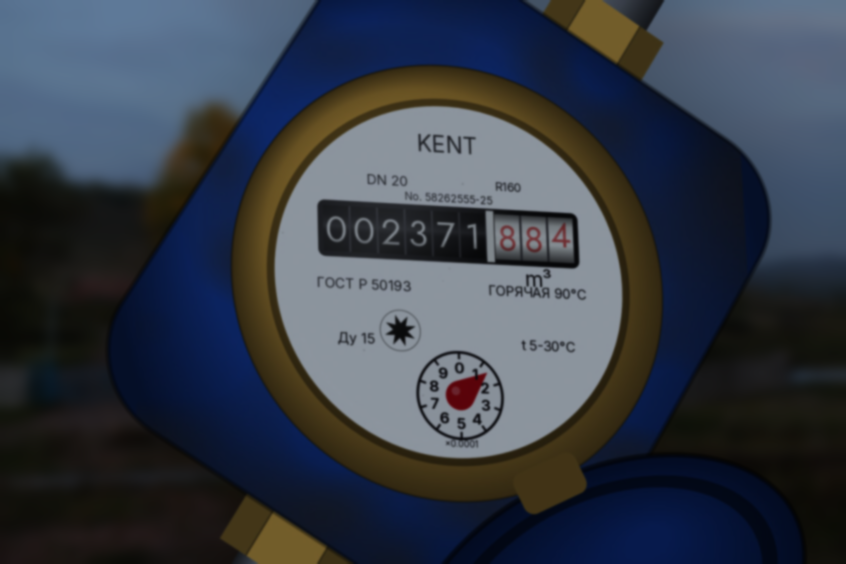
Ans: m³ 2371.8841
